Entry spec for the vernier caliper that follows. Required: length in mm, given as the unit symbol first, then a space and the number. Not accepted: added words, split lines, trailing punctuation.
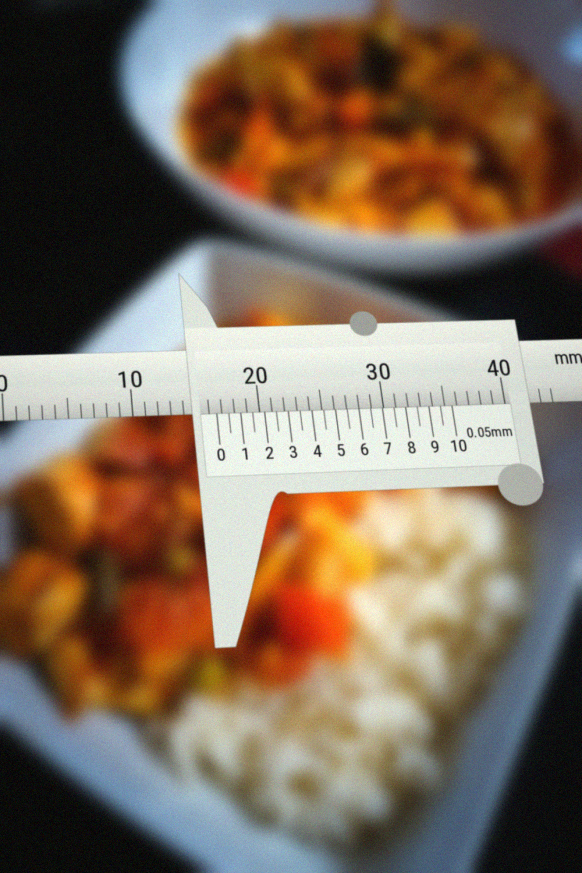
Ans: mm 16.6
